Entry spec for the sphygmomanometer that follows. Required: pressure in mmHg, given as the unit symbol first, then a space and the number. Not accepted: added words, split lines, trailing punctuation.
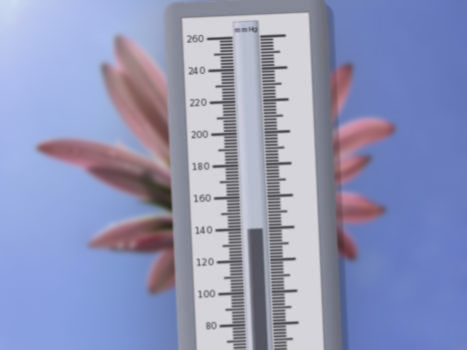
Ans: mmHg 140
